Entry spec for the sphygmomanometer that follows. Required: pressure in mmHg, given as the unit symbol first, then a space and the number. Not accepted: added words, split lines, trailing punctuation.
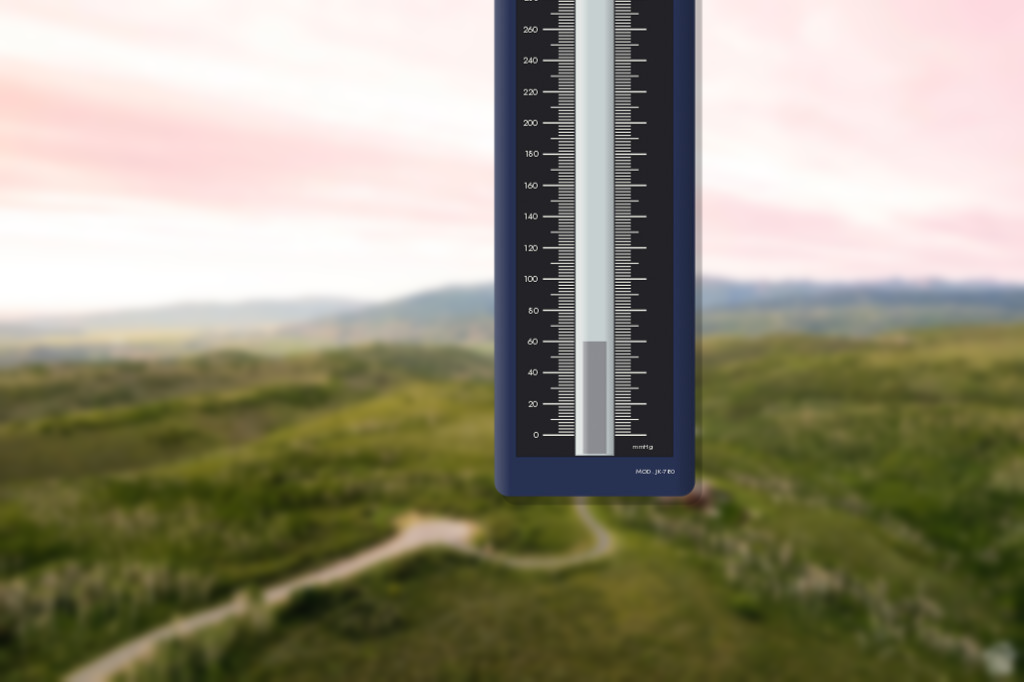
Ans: mmHg 60
